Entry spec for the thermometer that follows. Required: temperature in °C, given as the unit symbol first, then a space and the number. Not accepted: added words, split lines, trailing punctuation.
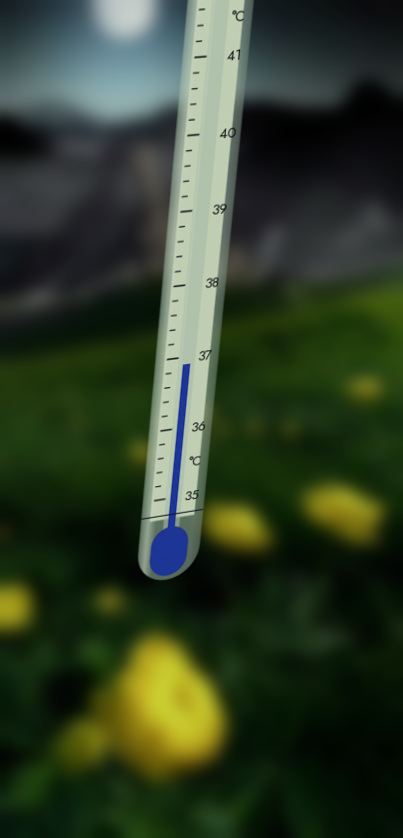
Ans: °C 36.9
